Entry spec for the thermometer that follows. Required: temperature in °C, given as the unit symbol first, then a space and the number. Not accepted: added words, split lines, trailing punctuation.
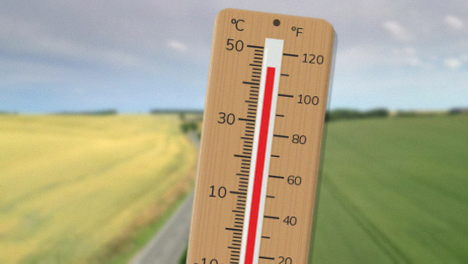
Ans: °C 45
